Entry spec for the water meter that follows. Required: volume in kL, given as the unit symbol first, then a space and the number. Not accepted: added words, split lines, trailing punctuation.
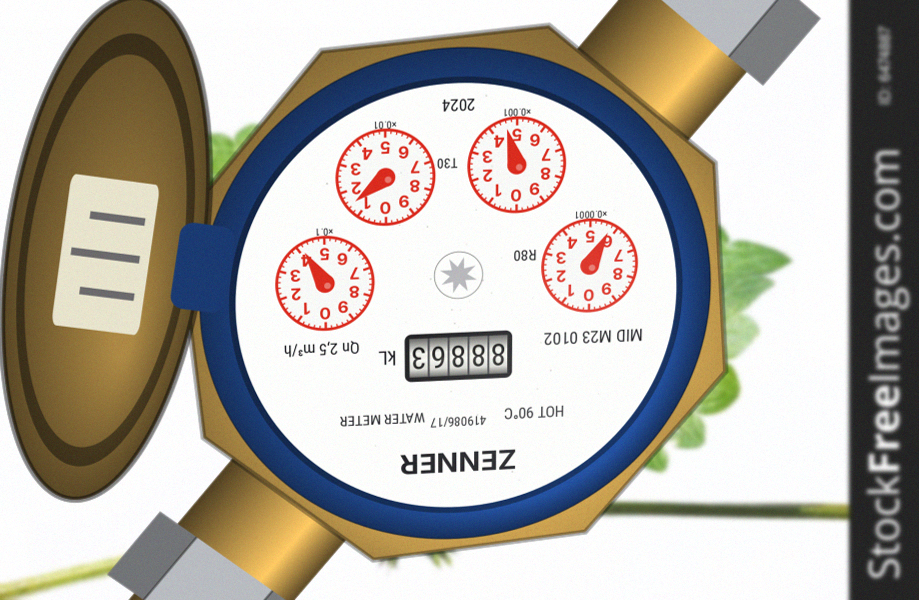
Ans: kL 88863.4145
